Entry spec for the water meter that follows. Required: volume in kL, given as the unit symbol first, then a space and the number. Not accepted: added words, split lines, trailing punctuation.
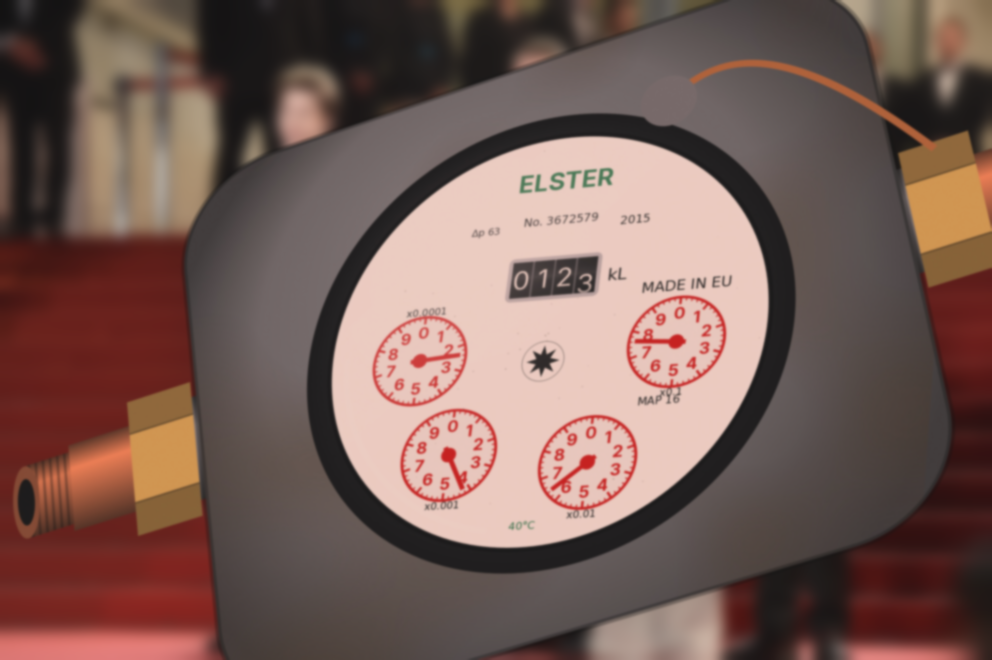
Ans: kL 122.7642
